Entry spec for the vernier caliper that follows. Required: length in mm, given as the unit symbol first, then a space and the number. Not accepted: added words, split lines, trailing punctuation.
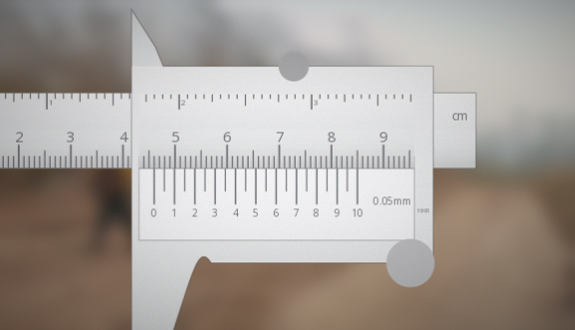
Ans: mm 46.0
